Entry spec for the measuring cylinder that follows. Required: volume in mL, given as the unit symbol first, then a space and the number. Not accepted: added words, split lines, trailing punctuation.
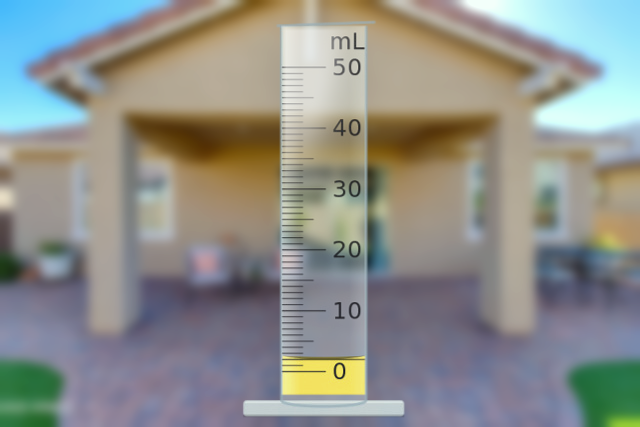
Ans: mL 2
